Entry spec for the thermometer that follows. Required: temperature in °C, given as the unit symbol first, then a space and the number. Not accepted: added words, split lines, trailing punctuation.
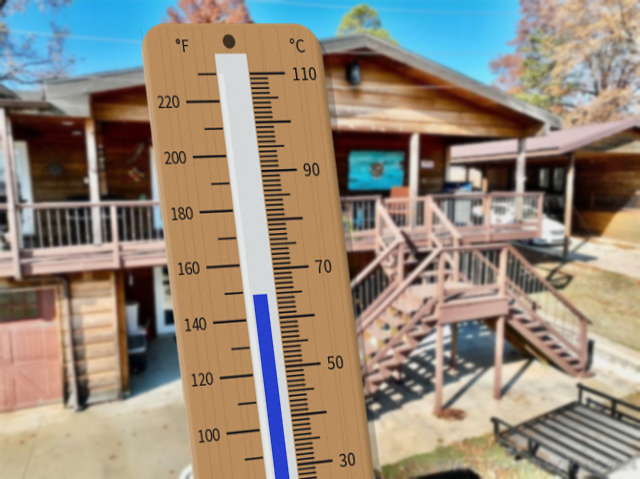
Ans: °C 65
